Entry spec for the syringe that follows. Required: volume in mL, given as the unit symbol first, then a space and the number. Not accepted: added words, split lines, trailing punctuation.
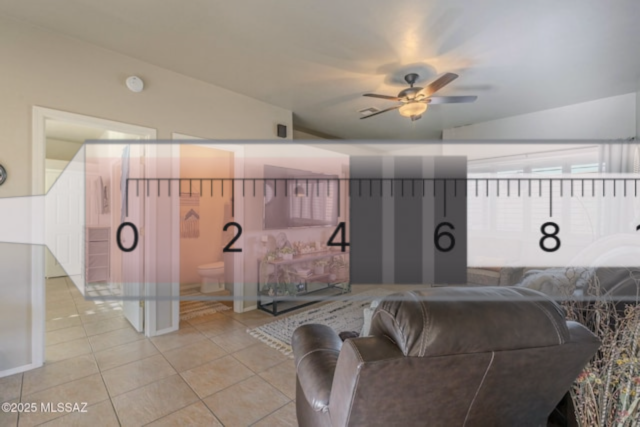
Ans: mL 4.2
